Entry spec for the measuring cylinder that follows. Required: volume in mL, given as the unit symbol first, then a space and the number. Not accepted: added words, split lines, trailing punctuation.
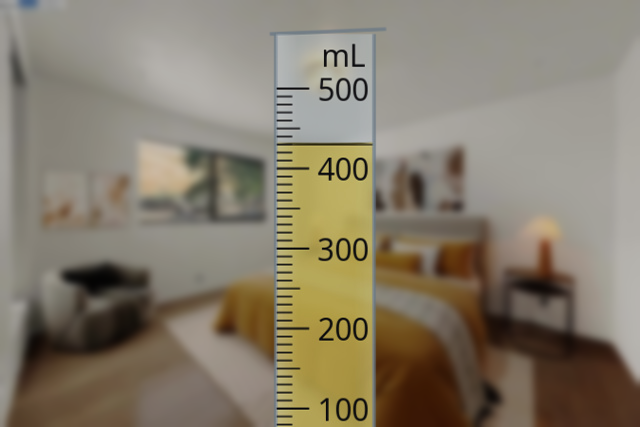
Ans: mL 430
